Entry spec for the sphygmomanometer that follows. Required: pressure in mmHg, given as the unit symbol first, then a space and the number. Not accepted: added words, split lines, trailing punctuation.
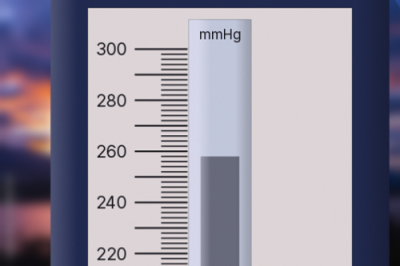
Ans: mmHg 258
